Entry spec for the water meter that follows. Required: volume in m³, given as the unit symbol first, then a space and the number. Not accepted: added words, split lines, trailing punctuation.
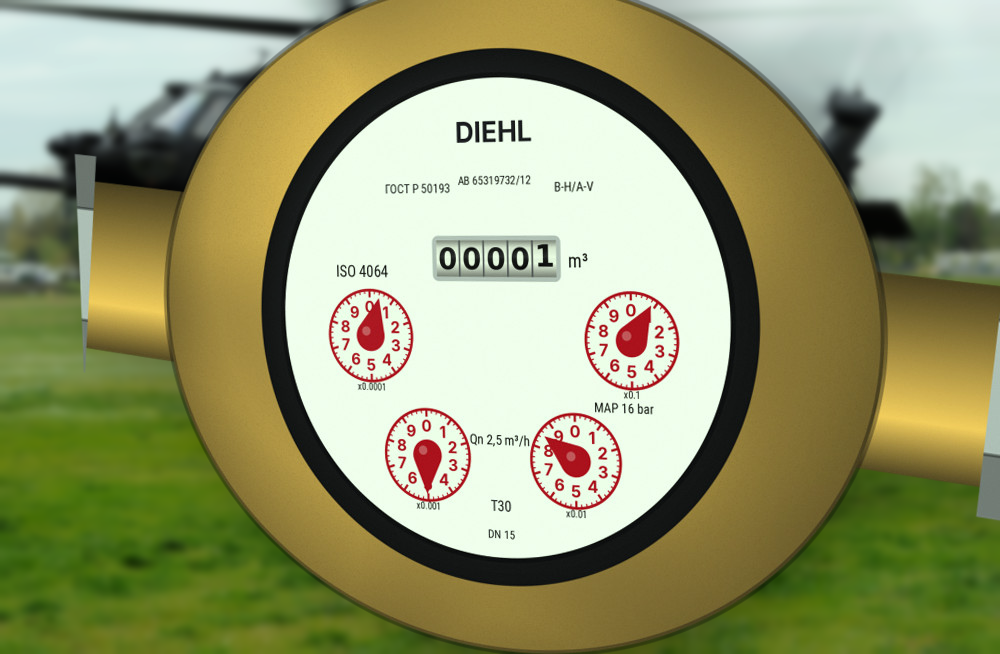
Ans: m³ 1.0850
